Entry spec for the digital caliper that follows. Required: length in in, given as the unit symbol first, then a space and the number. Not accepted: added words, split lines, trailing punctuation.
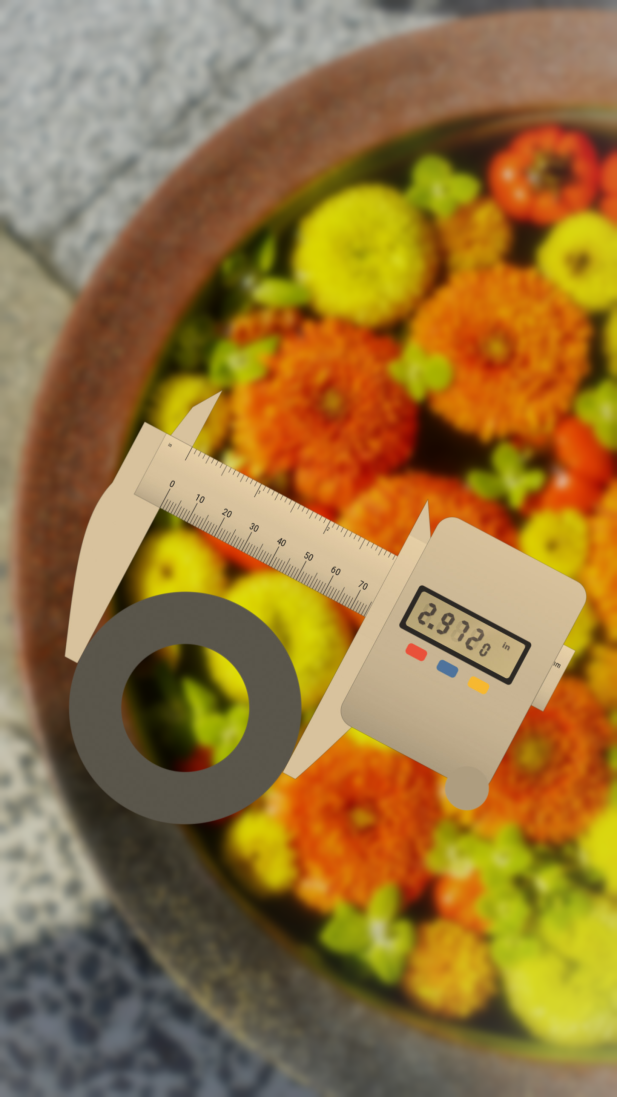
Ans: in 2.9720
